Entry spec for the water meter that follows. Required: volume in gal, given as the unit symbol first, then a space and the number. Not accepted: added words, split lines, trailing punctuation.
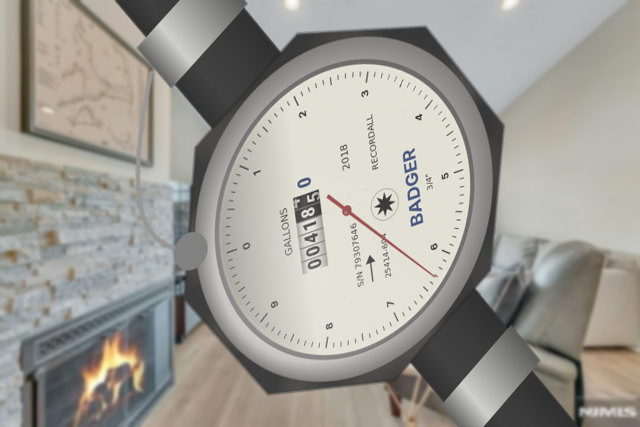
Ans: gal 41846.3
